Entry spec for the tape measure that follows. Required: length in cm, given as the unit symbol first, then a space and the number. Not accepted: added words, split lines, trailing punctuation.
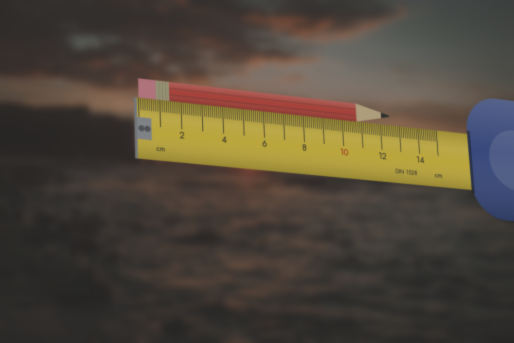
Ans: cm 12.5
